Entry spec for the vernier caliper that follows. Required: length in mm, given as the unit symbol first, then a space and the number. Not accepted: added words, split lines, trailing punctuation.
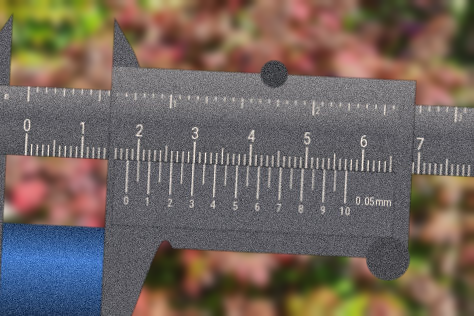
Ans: mm 18.2
